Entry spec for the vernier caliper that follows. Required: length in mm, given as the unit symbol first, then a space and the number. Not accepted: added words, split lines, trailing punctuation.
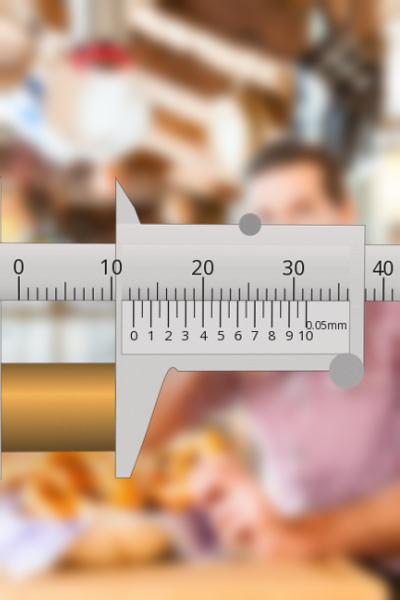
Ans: mm 12.4
